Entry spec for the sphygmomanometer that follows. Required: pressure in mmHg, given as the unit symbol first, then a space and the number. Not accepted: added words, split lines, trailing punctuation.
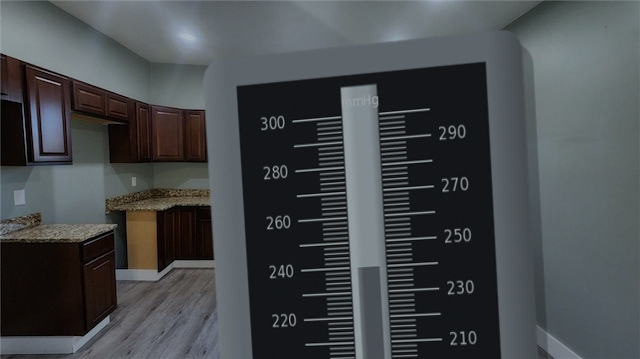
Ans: mmHg 240
